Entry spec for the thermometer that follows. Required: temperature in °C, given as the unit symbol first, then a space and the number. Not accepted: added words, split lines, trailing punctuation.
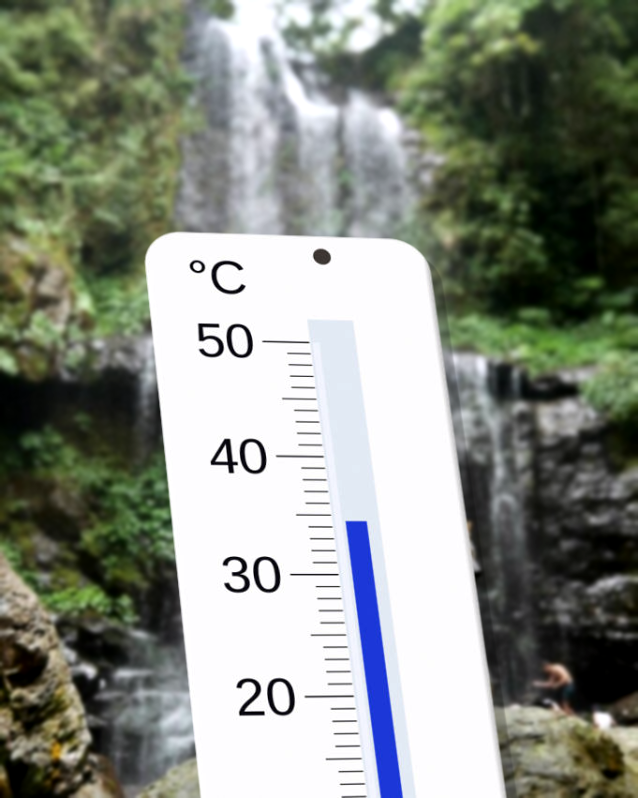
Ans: °C 34.5
